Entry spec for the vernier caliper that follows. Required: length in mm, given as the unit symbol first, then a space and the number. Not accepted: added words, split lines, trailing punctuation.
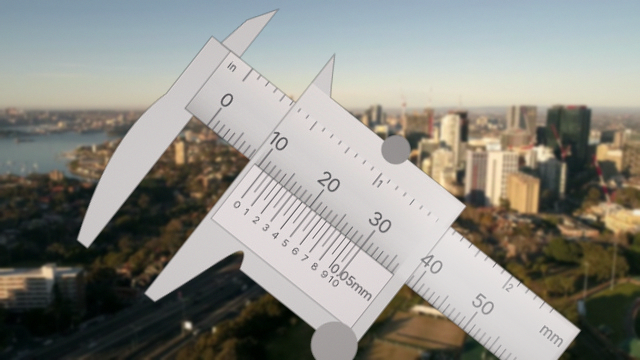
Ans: mm 11.0
